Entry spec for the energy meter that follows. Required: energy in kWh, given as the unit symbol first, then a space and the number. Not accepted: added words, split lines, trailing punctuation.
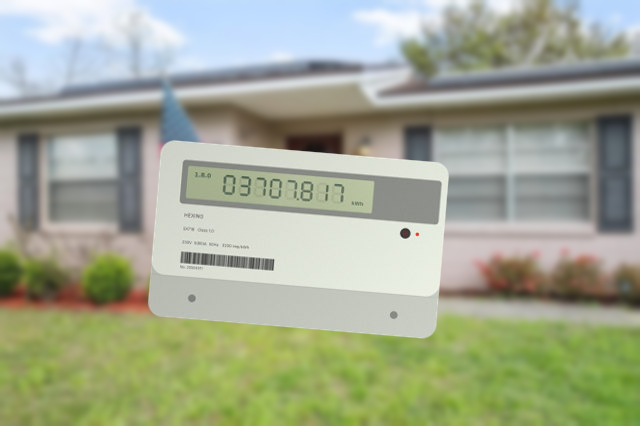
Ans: kWh 3707.817
